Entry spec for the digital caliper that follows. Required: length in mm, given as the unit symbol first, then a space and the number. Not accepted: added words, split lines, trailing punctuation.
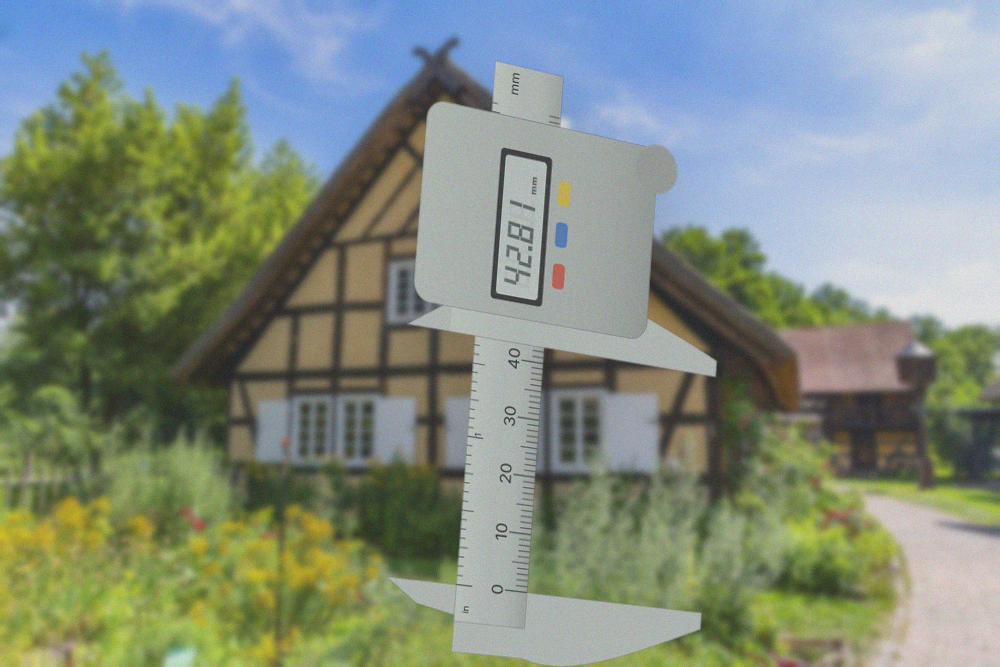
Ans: mm 42.81
